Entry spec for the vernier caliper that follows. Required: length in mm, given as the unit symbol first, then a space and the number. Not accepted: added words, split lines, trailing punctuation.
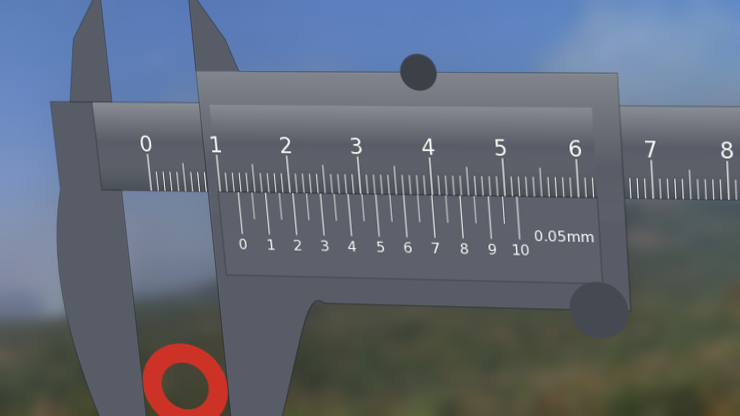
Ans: mm 12.6
